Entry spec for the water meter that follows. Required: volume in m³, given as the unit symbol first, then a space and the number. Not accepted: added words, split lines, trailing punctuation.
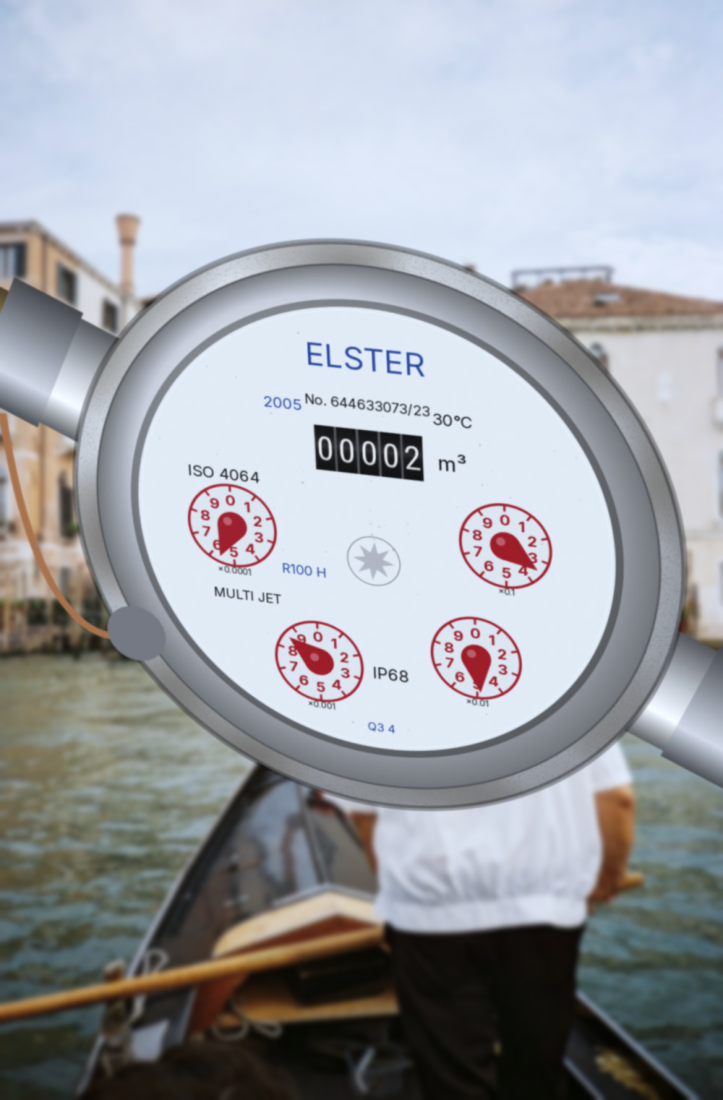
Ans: m³ 2.3485
